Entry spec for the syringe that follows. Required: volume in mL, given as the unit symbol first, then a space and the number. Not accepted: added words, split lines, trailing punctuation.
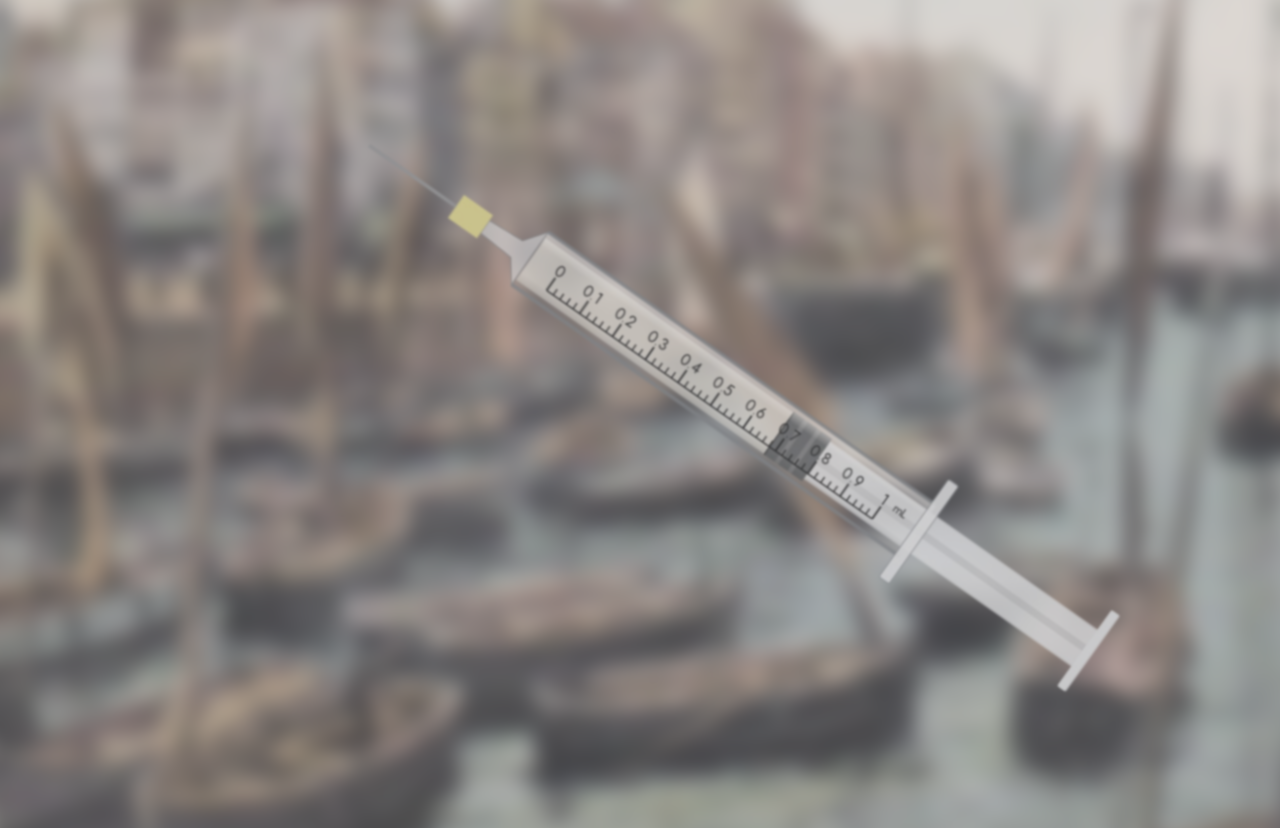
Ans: mL 0.68
